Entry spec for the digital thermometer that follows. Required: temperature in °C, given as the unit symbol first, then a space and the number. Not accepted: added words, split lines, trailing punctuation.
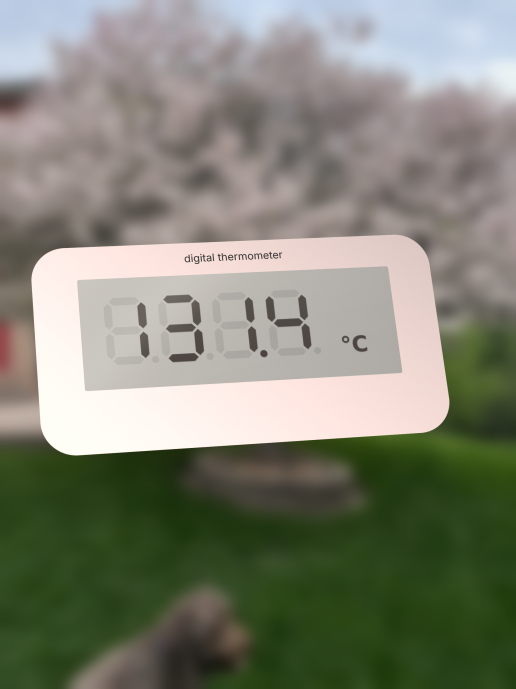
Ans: °C 131.4
